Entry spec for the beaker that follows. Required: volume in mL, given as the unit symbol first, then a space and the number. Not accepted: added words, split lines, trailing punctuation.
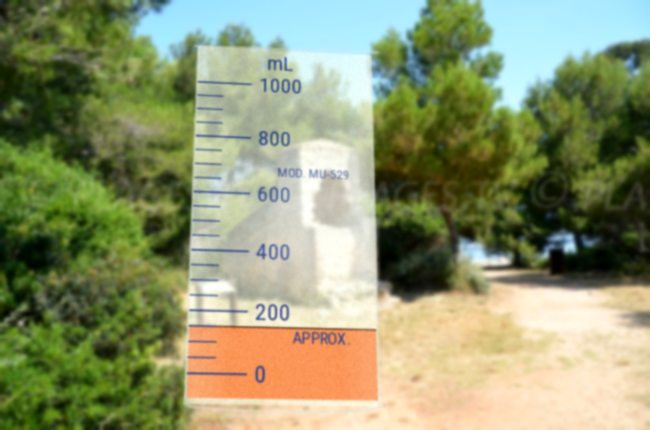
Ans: mL 150
